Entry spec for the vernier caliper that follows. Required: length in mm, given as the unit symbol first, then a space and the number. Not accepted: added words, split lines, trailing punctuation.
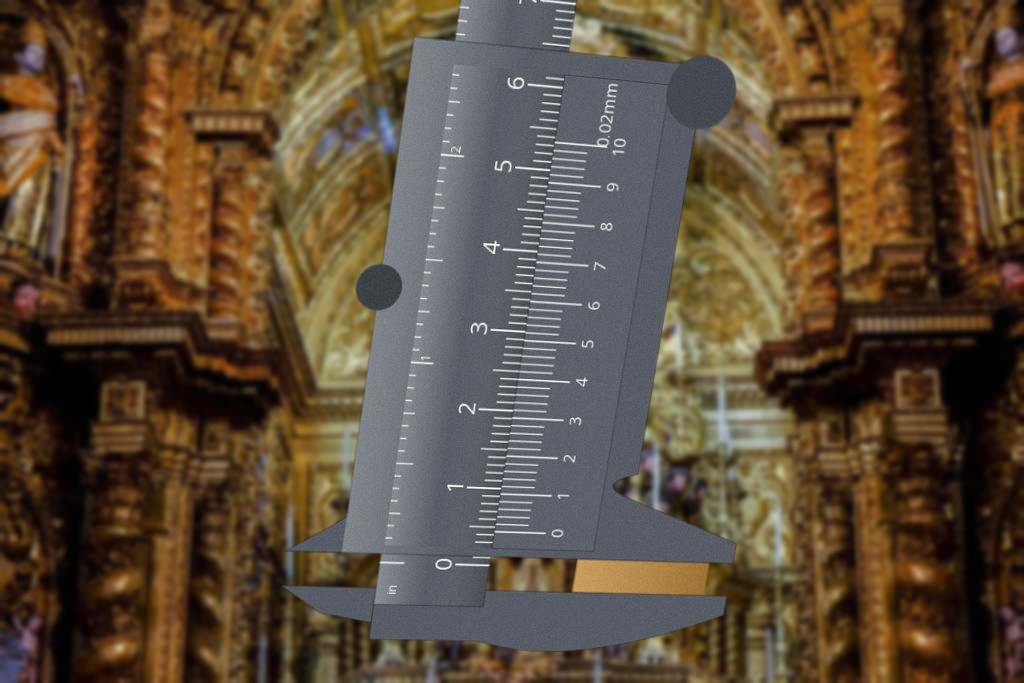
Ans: mm 4.4
